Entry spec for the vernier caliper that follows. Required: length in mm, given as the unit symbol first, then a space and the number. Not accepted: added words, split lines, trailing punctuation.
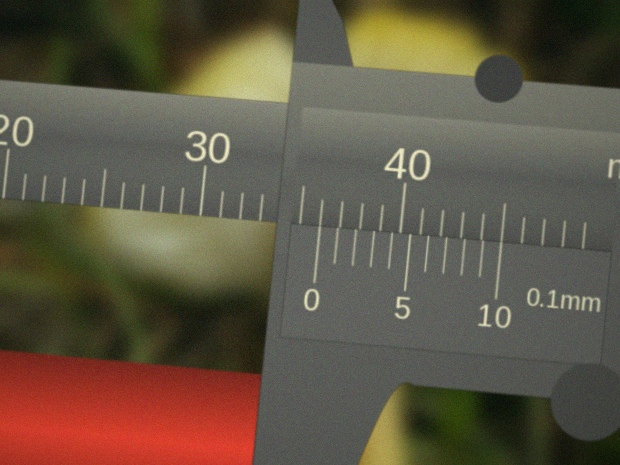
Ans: mm 36.0
